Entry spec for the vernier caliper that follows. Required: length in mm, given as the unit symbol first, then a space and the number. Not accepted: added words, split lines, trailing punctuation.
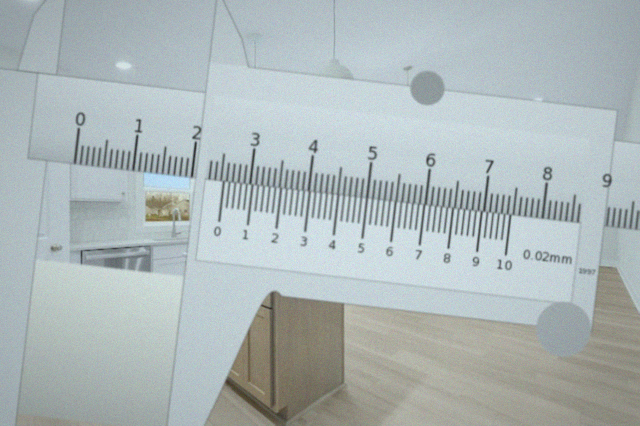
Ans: mm 25.5
